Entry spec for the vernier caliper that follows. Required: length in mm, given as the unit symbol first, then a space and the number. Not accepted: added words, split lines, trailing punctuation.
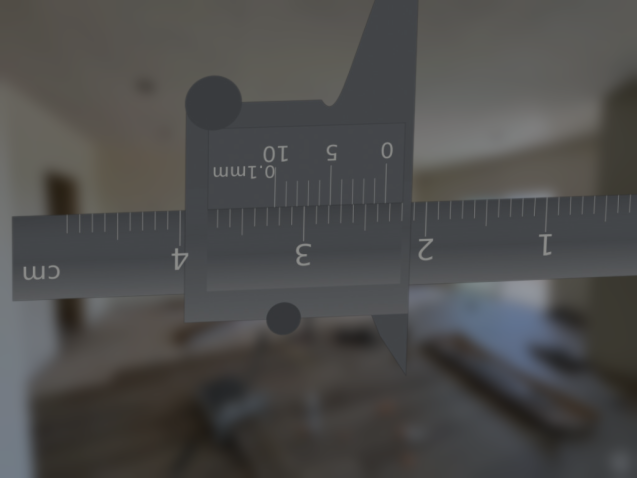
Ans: mm 23.4
